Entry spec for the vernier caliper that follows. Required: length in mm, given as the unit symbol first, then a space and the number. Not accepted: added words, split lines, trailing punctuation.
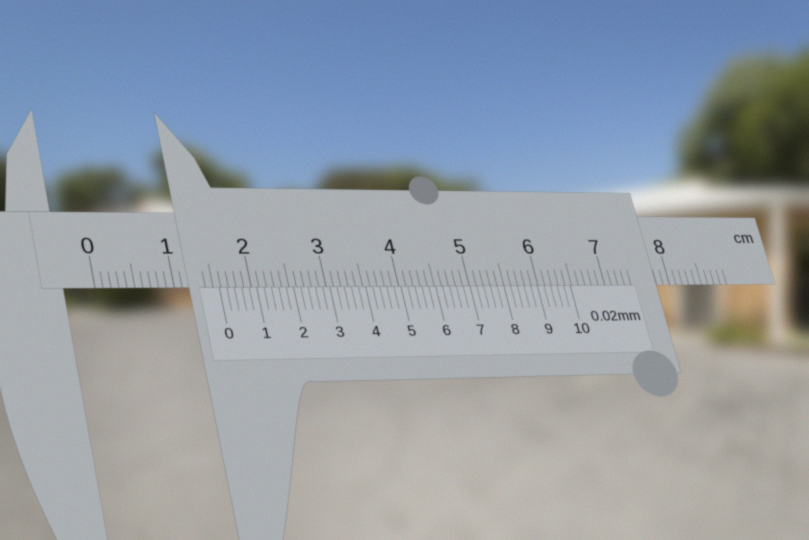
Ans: mm 15.8
